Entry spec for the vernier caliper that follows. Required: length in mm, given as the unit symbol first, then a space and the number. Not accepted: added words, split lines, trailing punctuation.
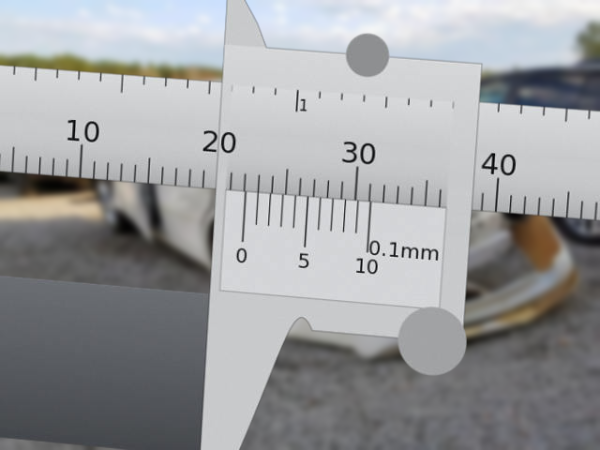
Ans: mm 22.1
